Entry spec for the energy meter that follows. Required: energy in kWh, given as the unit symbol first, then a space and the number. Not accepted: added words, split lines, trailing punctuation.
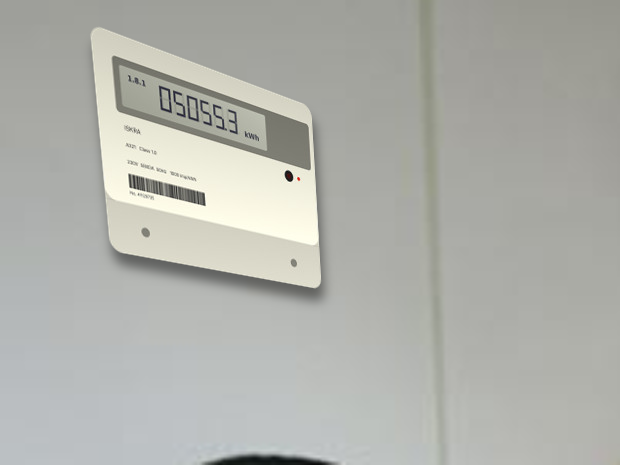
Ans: kWh 5055.3
